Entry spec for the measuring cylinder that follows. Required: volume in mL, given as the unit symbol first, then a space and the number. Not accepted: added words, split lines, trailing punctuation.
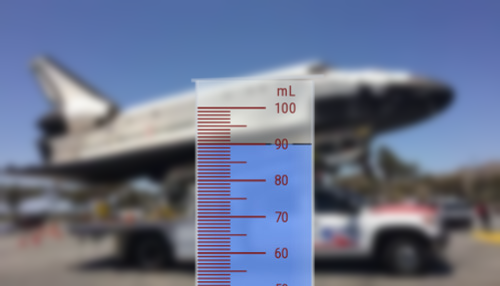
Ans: mL 90
